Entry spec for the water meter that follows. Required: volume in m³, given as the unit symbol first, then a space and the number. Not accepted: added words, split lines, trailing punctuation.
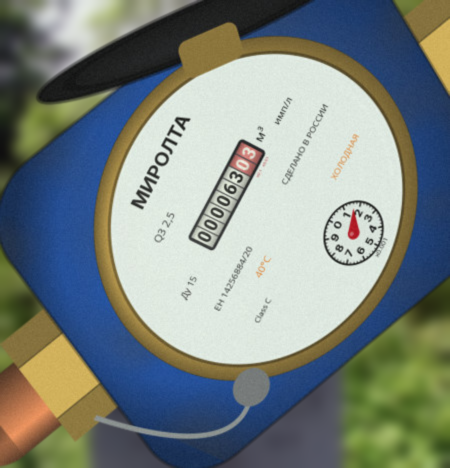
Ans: m³ 63.031
